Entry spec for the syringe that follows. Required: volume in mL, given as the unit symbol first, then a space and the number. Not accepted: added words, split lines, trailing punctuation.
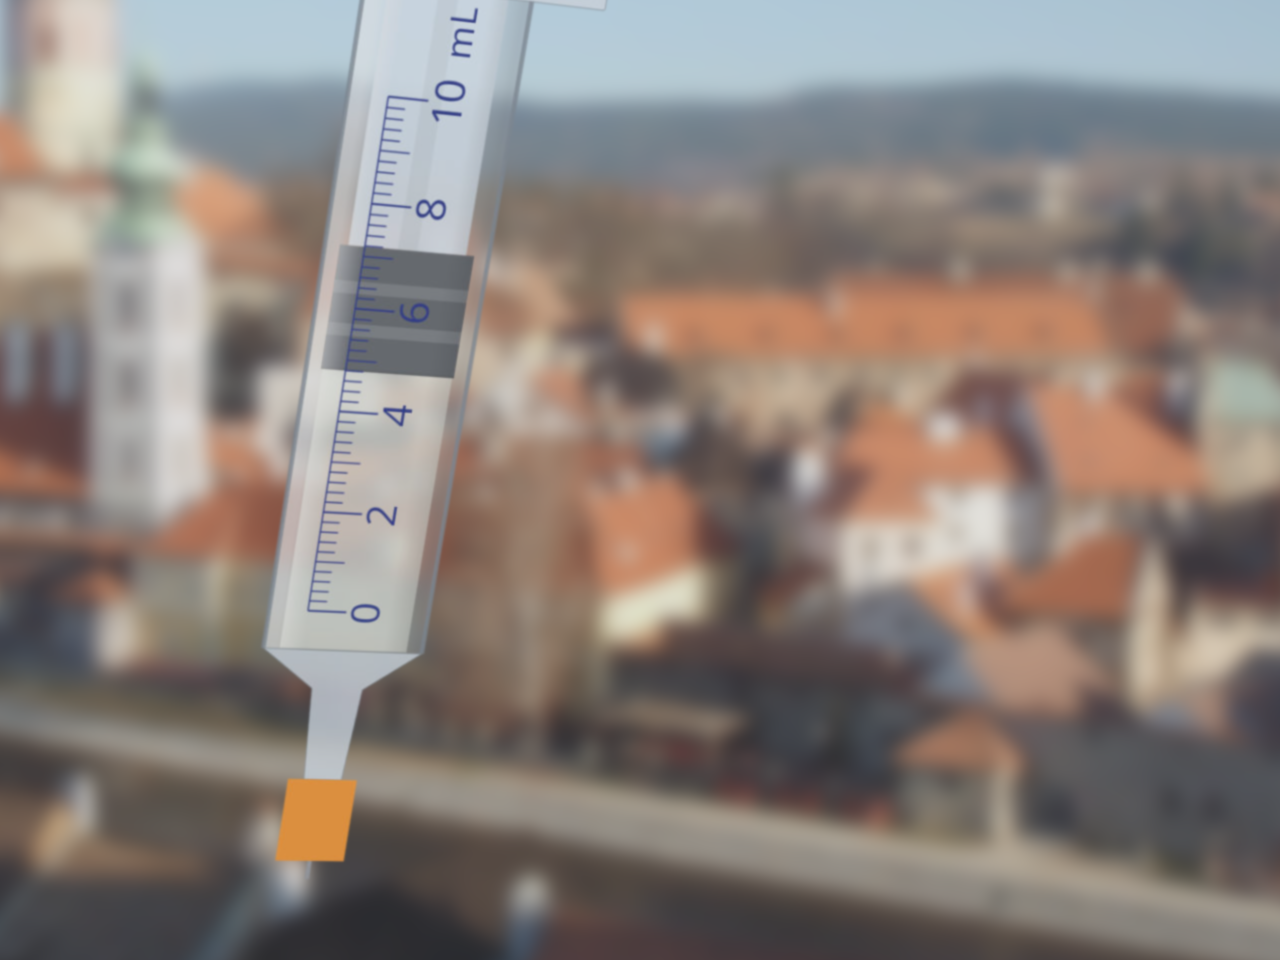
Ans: mL 4.8
